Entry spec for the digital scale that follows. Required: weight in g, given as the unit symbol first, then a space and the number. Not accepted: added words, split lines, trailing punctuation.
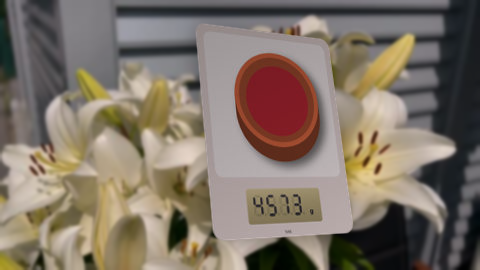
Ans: g 4573
